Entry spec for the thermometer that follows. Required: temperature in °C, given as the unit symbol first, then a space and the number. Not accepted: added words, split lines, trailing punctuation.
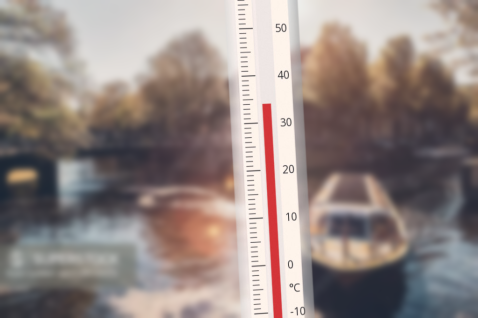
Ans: °C 34
